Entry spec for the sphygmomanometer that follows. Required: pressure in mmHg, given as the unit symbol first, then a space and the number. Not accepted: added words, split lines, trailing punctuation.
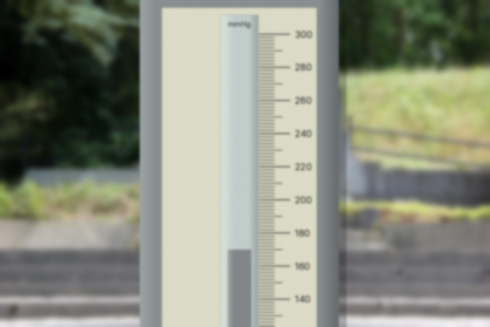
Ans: mmHg 170
